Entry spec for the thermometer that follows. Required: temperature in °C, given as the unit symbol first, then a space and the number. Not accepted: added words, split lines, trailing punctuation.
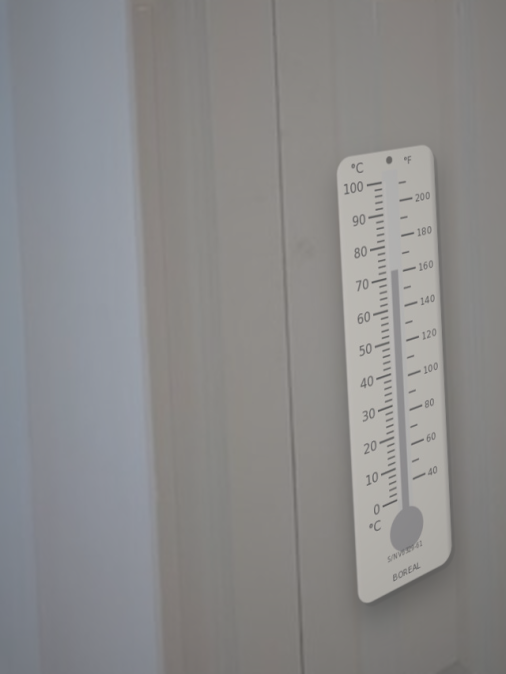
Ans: °C 72
